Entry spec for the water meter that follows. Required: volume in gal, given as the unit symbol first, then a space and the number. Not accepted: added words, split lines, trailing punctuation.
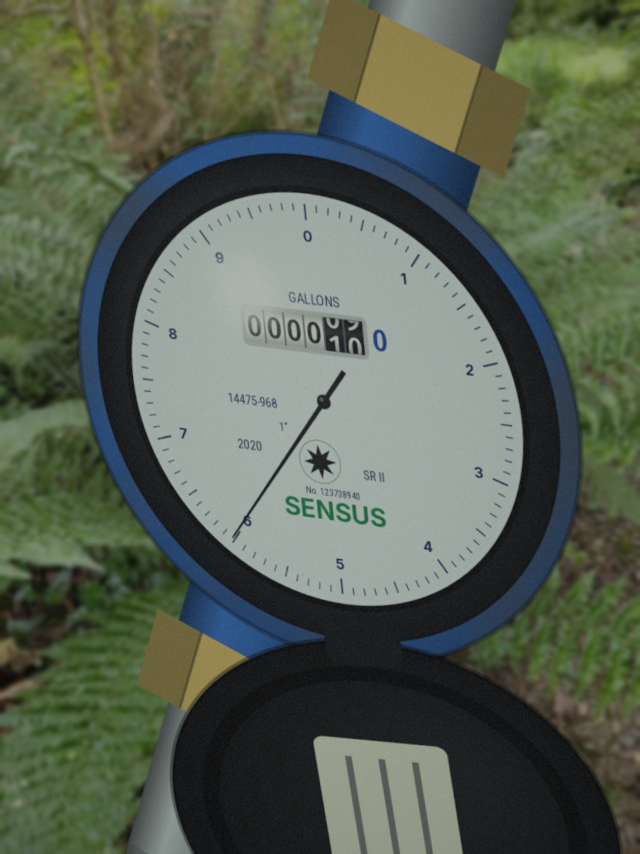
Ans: gal 96.0
